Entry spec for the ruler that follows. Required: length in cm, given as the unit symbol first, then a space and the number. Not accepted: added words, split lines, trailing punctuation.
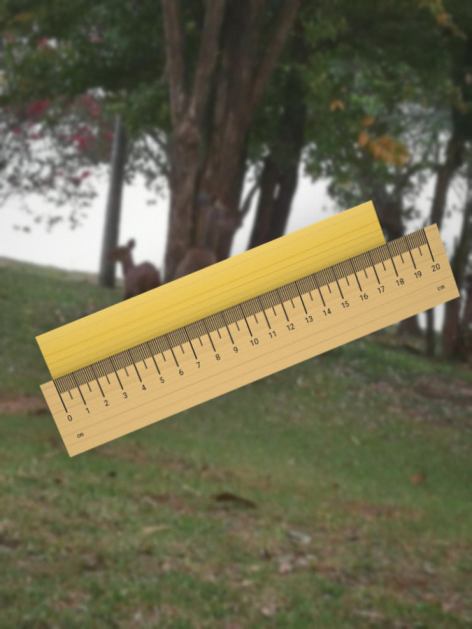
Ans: cm 18
